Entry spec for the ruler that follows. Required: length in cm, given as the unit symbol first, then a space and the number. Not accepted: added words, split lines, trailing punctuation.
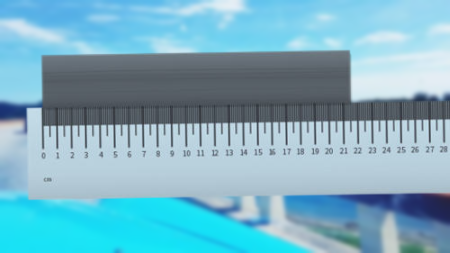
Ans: cm 21.5
